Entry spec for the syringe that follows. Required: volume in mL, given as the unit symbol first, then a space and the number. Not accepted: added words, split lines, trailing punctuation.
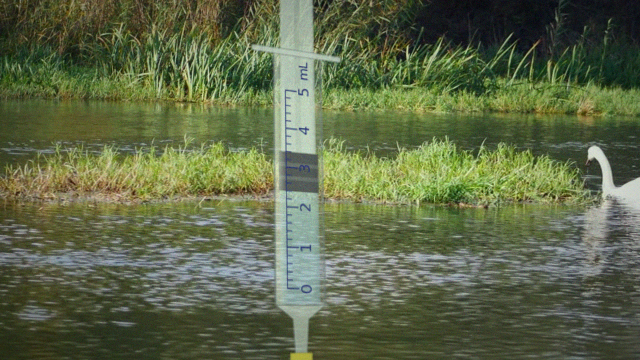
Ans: mL 2.4
